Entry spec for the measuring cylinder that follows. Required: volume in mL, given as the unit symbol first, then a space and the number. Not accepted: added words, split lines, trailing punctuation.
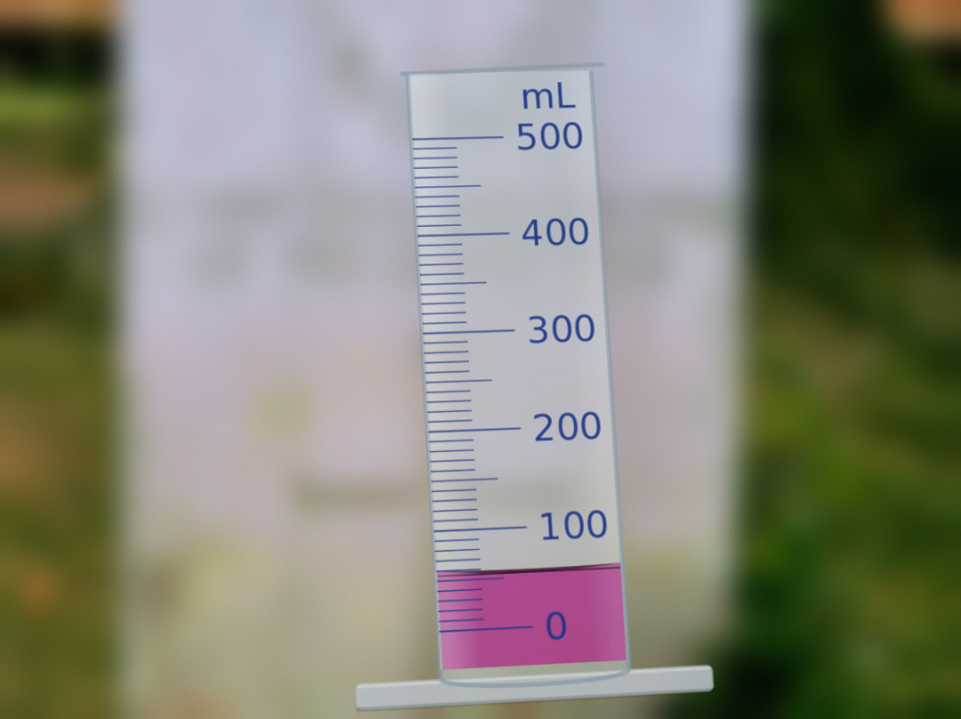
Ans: mL 55
